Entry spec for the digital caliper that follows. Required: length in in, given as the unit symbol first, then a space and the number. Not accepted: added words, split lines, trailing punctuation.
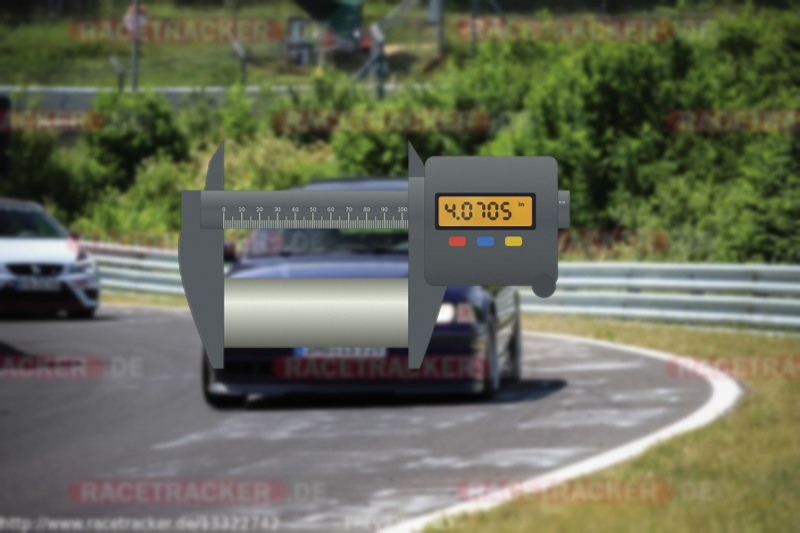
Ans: in 4.0705
